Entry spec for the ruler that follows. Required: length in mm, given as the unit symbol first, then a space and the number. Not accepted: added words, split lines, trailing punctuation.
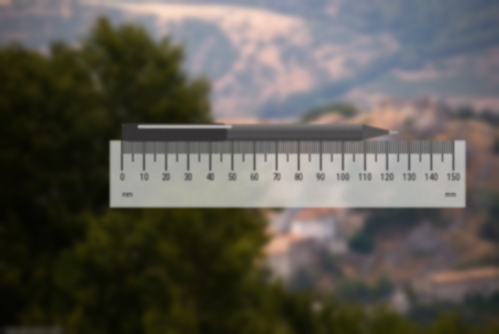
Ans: mm 125
